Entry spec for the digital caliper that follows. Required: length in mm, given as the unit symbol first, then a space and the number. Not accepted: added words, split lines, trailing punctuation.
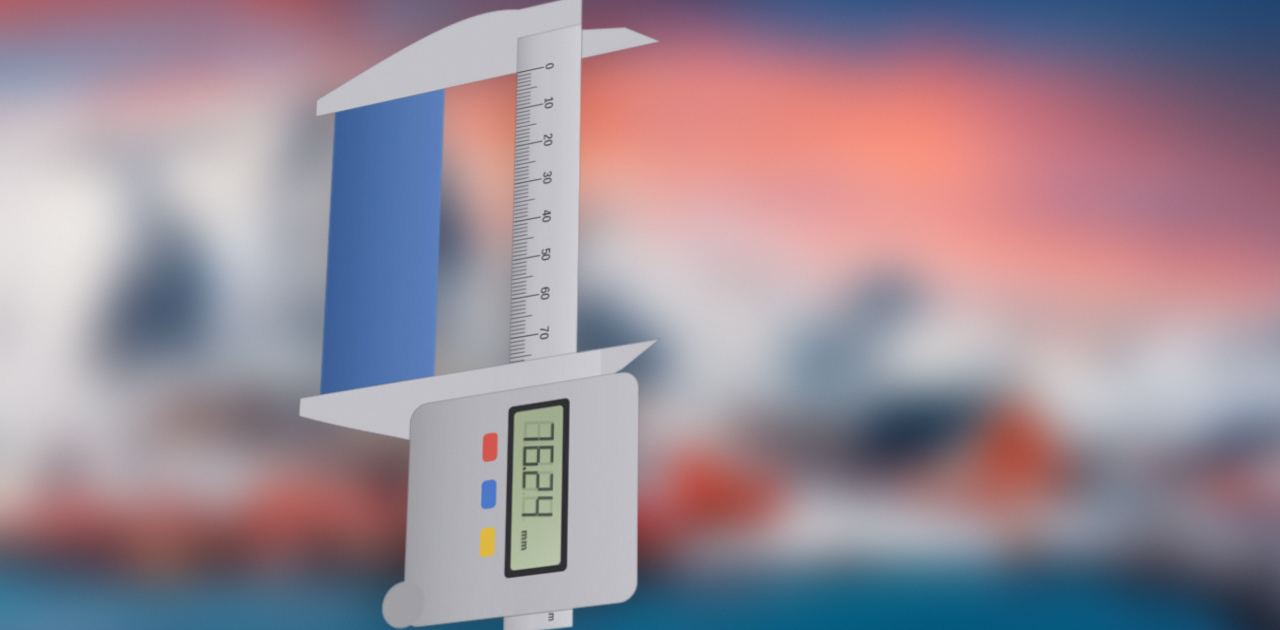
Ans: mm 76.24
